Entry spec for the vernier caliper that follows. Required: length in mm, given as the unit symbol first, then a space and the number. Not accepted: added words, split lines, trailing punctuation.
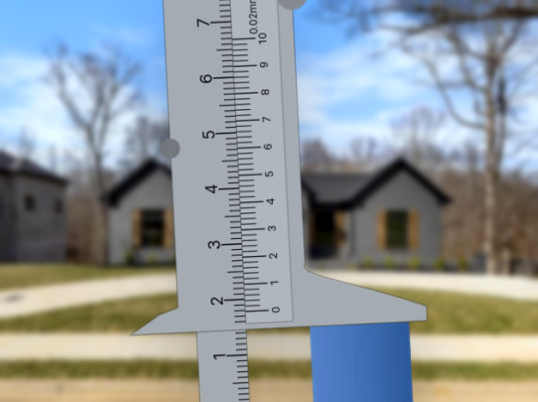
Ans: mm 17.8
